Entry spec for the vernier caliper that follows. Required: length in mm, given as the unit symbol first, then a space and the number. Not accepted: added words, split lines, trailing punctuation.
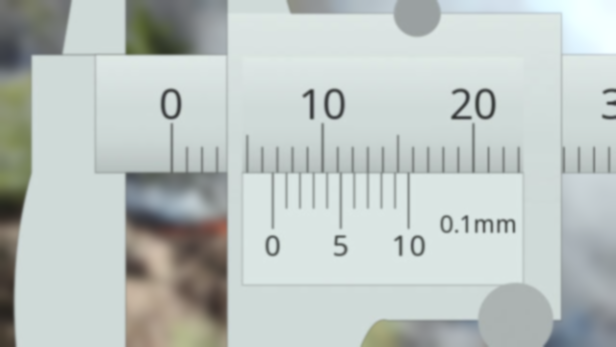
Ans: mm 6.7
